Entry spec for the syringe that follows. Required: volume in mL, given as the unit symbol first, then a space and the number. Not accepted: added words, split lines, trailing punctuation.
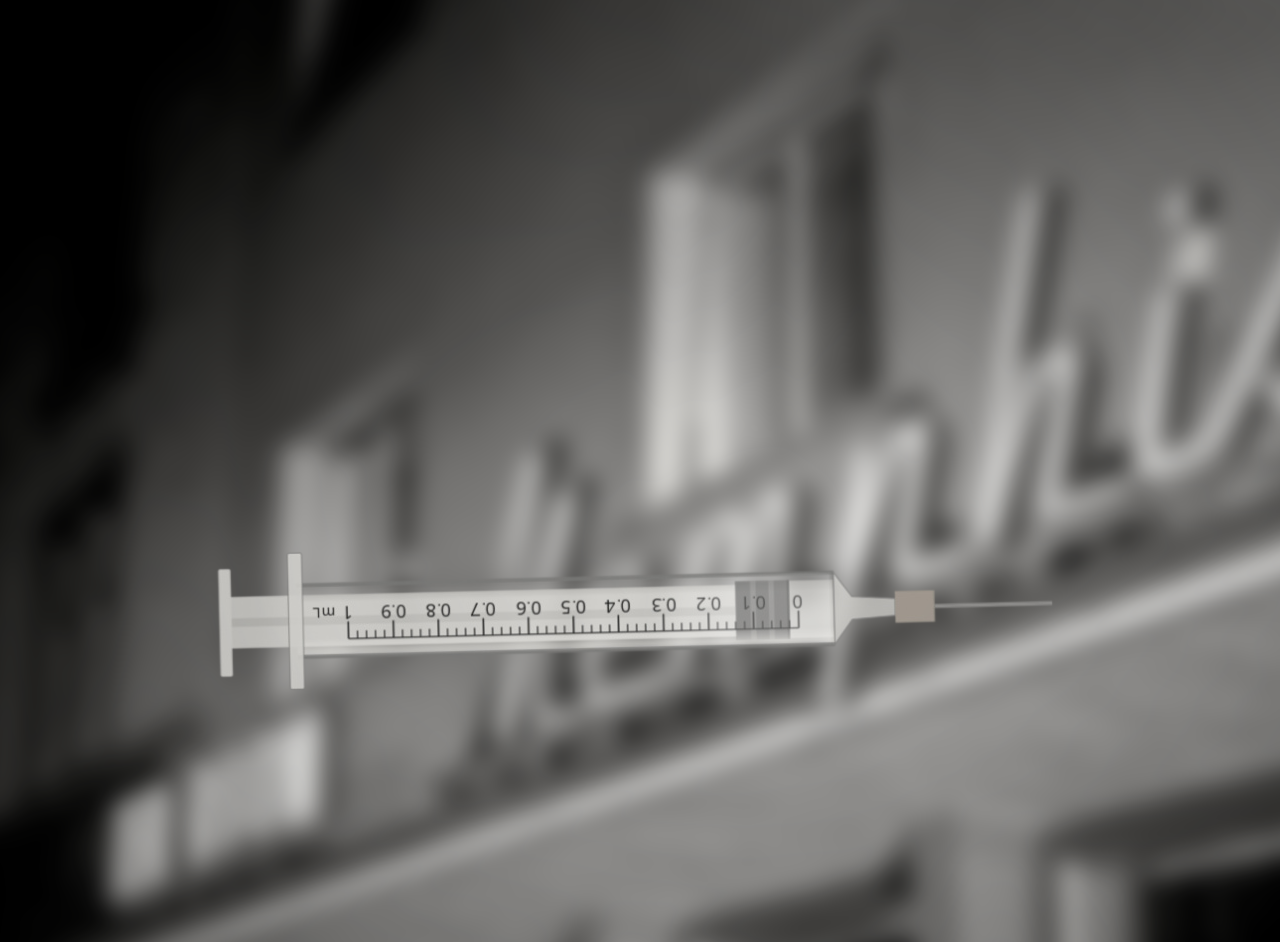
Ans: mL 0.02
